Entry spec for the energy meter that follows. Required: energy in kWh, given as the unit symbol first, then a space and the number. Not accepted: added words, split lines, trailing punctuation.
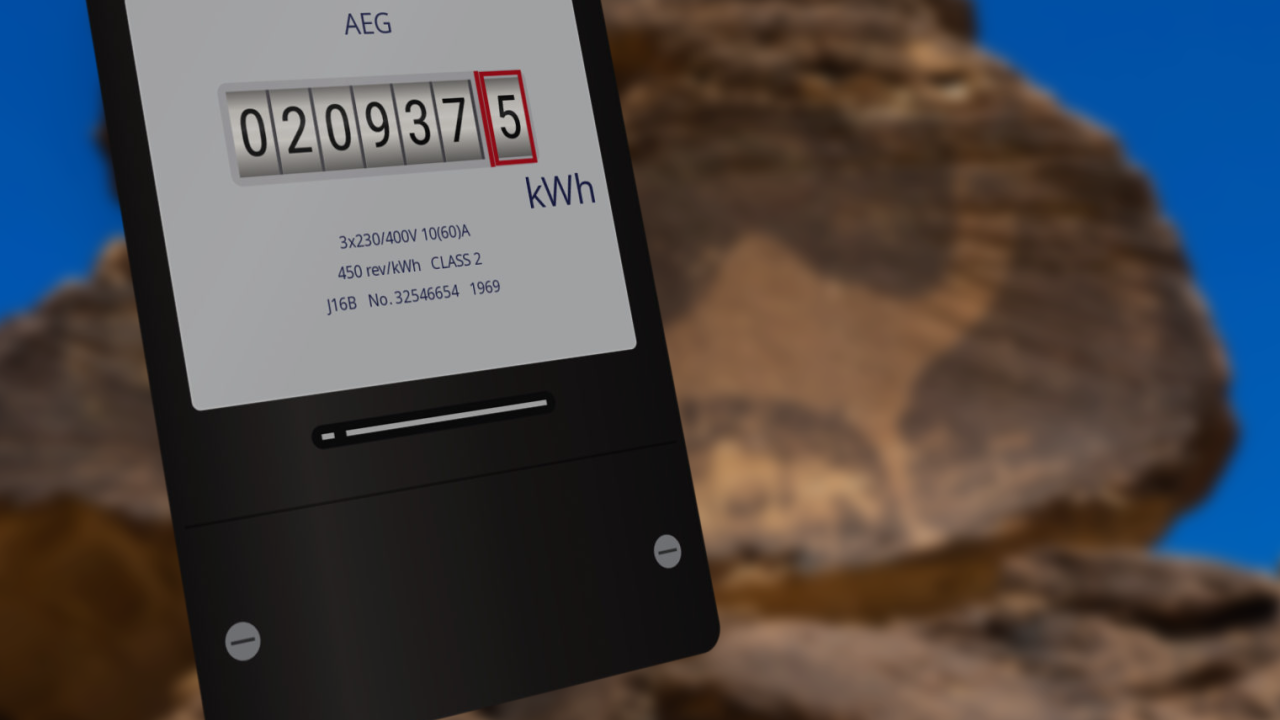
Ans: kWh 20937.5
